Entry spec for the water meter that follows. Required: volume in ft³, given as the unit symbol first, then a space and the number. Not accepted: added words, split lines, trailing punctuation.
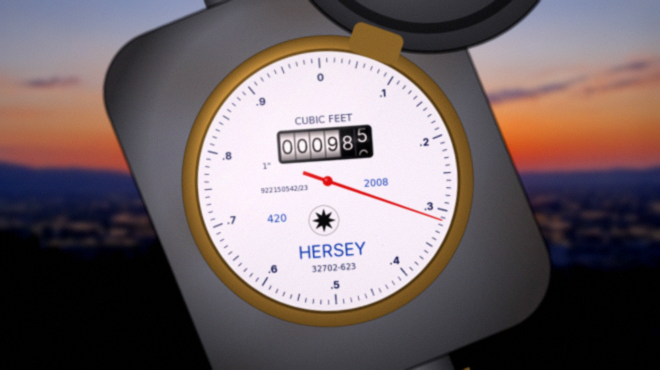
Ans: ft³ 985.31
